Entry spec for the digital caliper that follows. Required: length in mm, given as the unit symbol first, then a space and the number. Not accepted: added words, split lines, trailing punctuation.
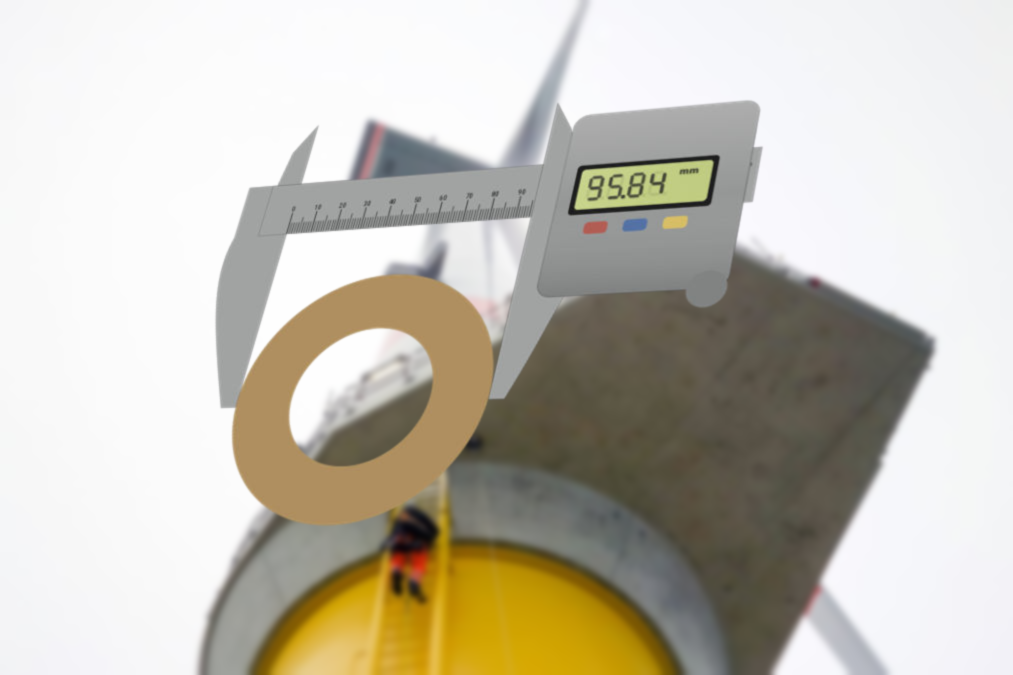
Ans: mm 95.84
